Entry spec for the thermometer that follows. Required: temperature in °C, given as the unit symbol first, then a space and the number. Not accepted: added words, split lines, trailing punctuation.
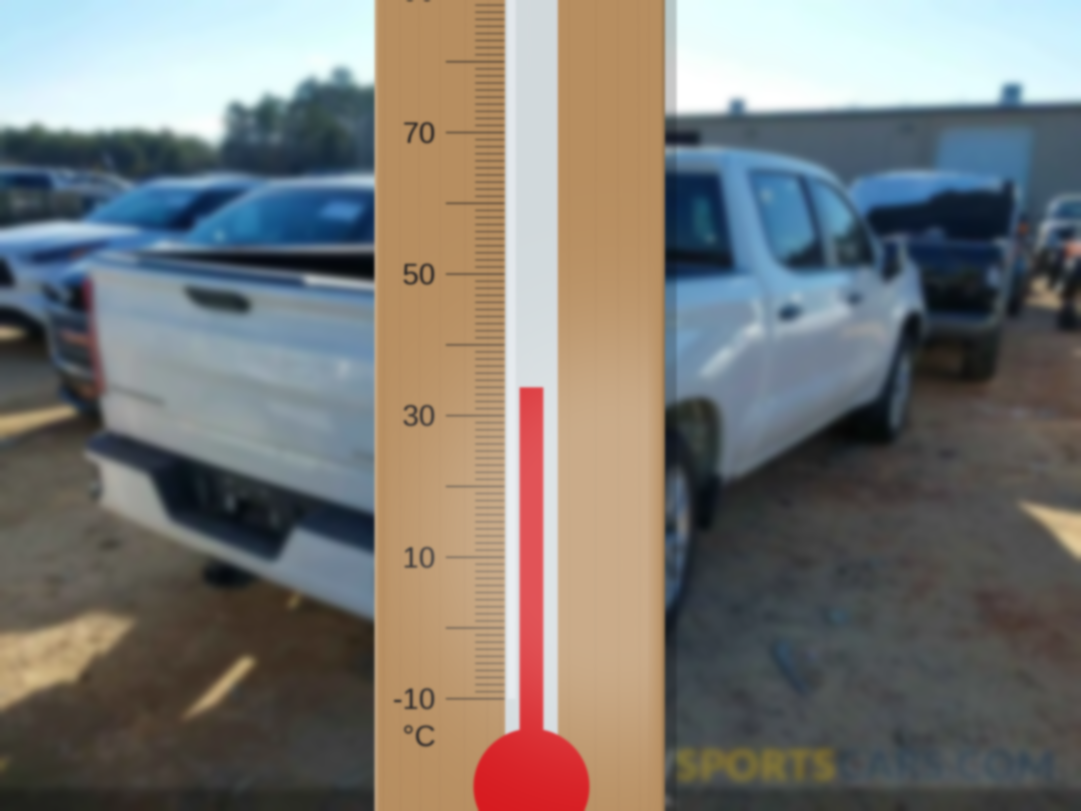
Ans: °C 34
